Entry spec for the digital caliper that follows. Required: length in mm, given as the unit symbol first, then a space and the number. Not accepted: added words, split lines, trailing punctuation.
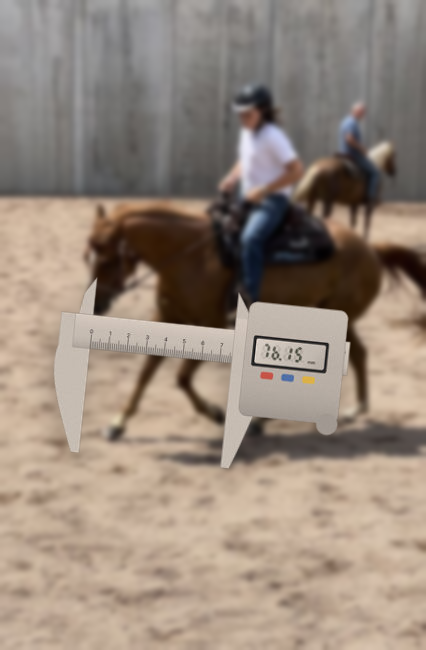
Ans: mm 76.15
